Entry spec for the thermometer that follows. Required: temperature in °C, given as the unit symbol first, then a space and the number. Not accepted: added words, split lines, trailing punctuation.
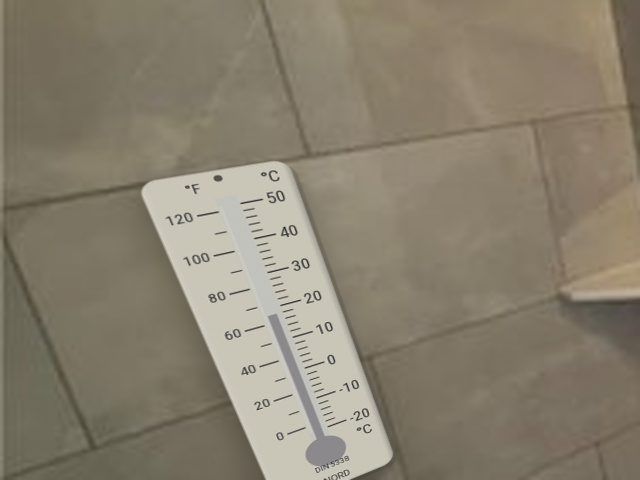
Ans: °C 18
